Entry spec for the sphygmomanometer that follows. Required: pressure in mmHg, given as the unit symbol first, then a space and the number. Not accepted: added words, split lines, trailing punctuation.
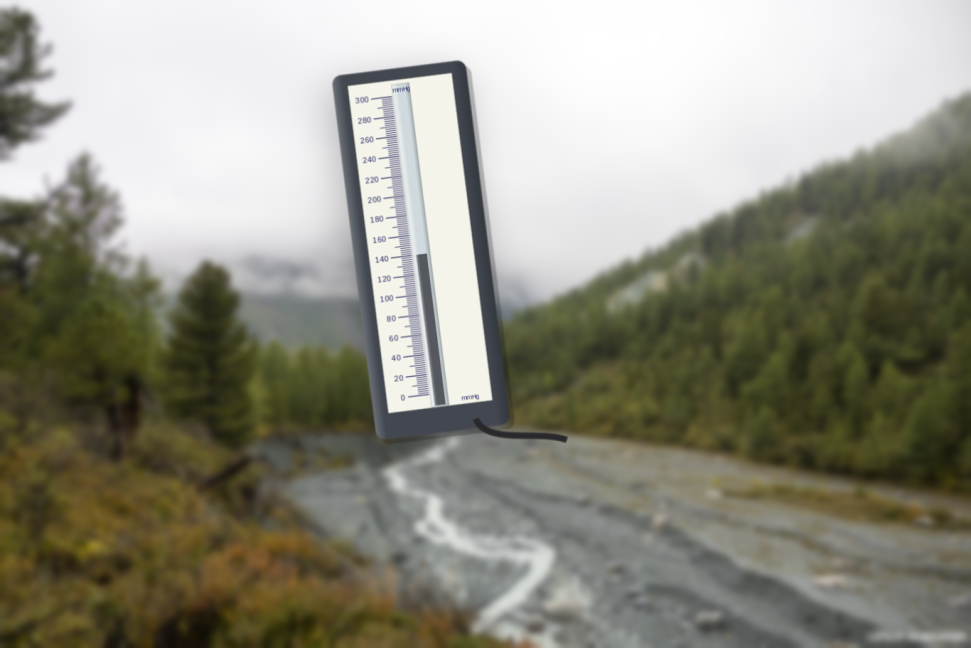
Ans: mmHg 140
